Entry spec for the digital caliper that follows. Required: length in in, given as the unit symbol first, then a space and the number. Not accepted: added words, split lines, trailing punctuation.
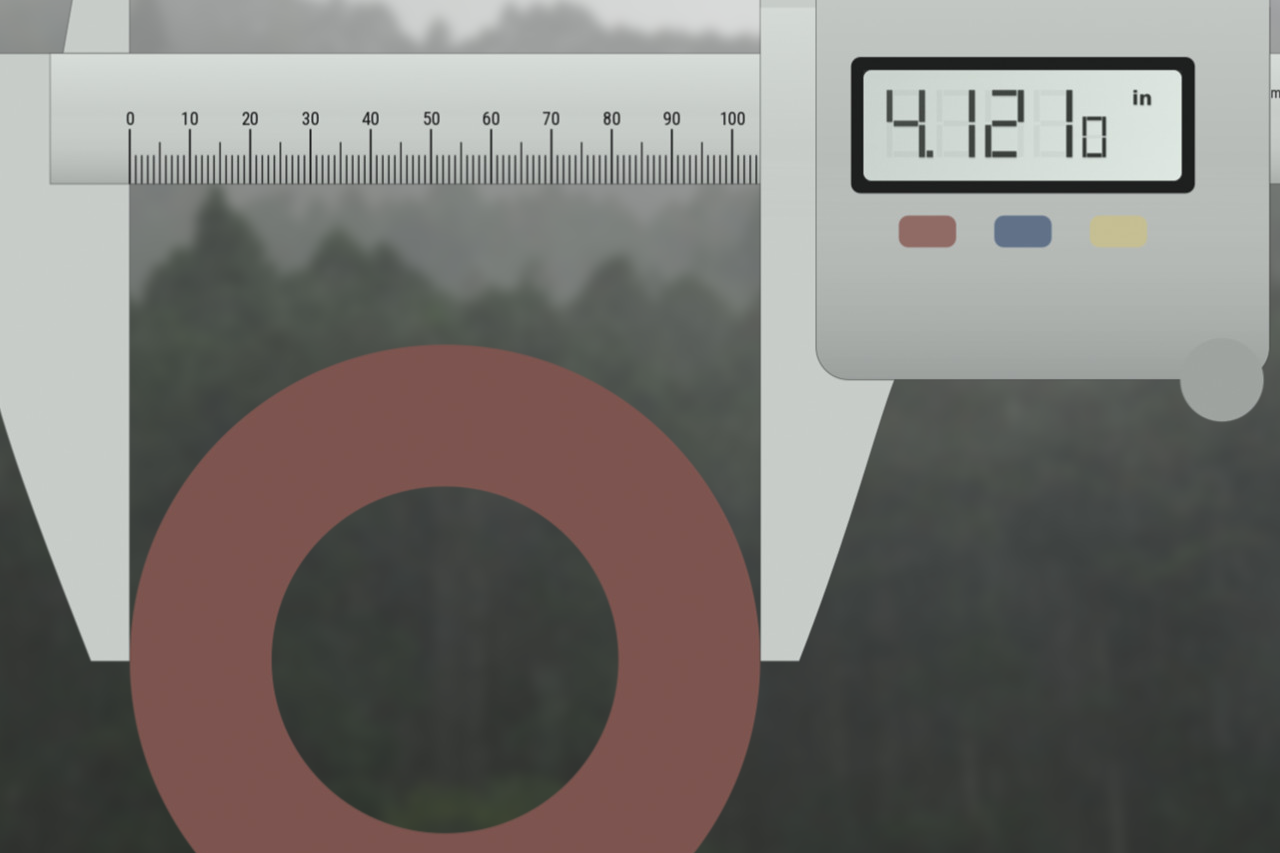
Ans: in 4.1210
